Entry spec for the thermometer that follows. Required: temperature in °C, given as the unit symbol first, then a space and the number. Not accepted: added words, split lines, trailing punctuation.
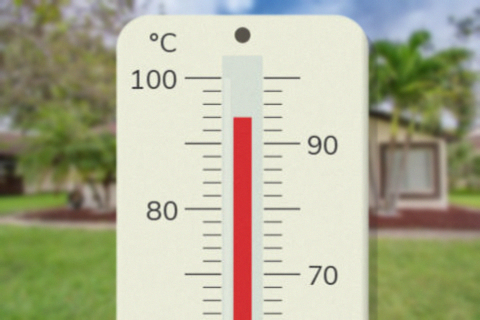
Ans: °C 94
